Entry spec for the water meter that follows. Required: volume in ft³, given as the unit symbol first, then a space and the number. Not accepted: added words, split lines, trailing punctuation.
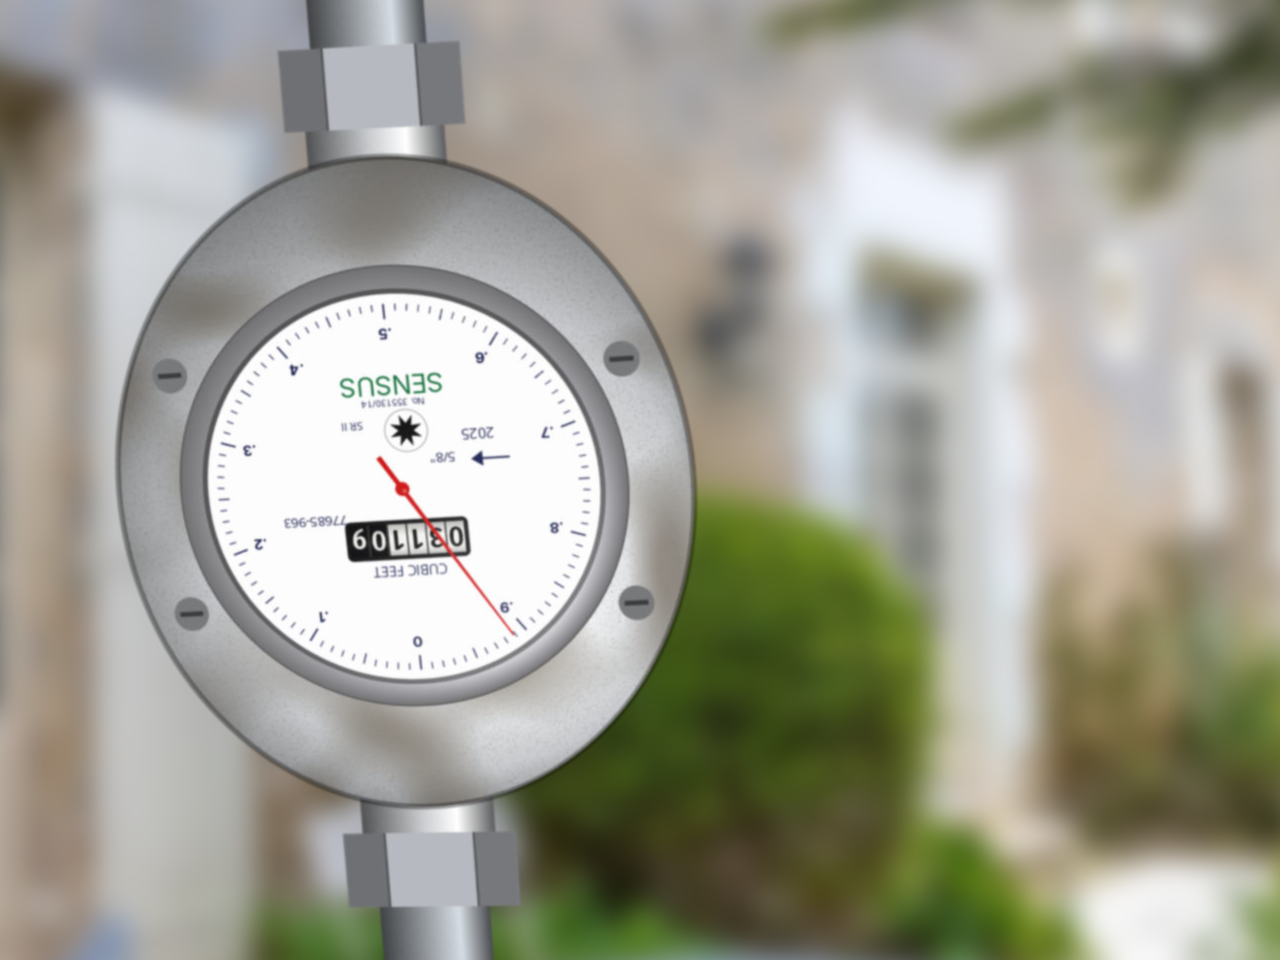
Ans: ft³ 31108.91
